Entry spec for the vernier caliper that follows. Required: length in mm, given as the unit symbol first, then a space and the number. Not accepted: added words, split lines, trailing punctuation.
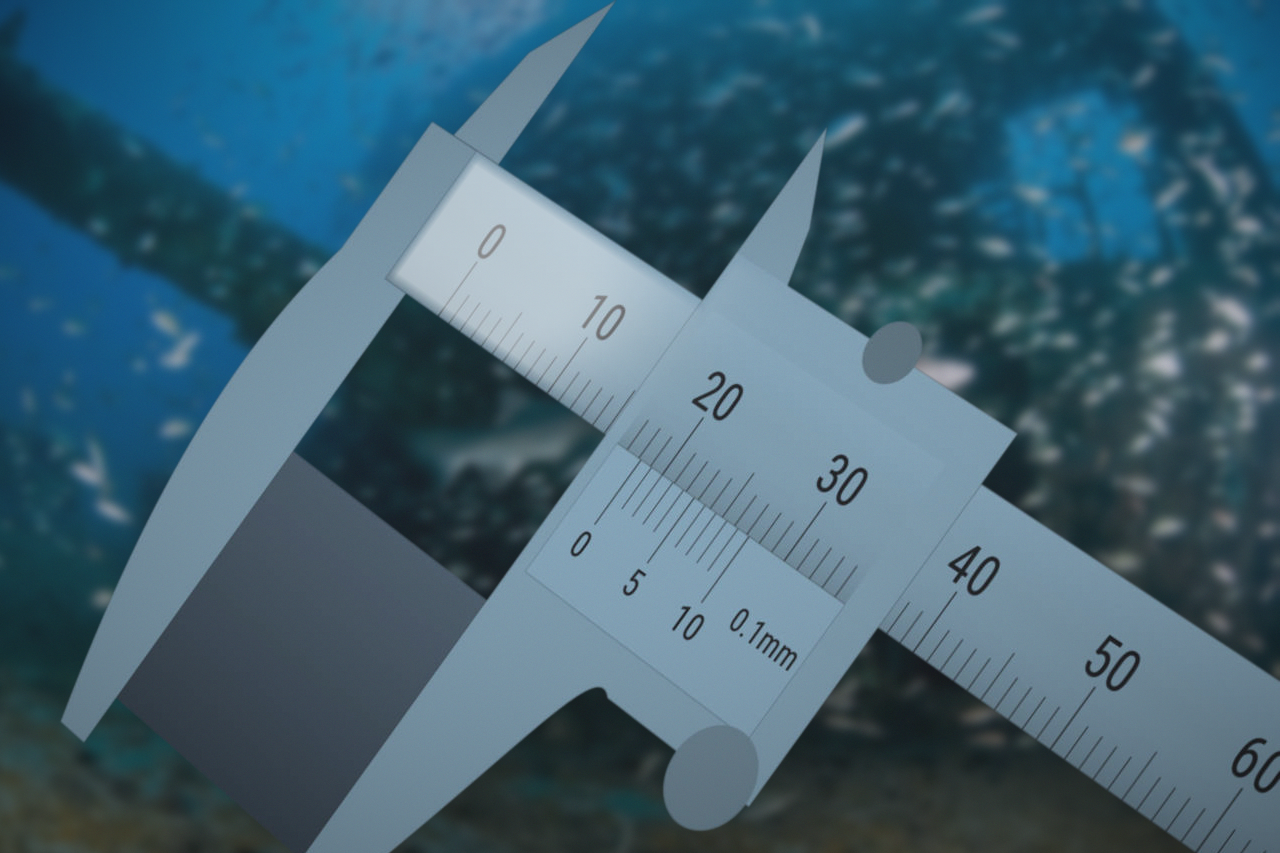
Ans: mm 18.2
